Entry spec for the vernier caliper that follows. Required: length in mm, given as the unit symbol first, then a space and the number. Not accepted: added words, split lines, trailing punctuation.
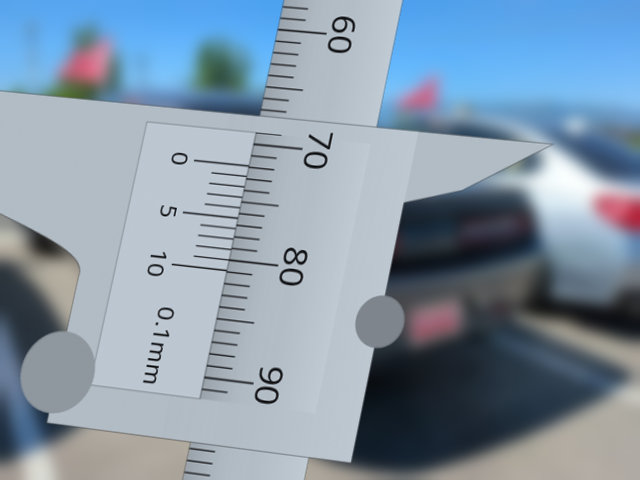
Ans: mm 71.9
